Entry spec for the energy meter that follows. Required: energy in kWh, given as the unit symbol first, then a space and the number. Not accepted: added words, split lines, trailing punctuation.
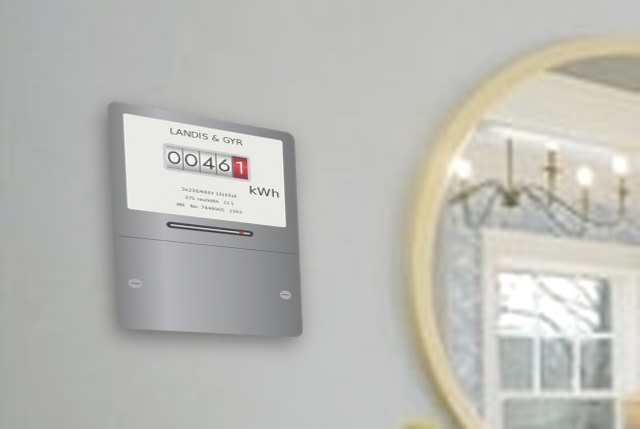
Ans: kWh 46.1
